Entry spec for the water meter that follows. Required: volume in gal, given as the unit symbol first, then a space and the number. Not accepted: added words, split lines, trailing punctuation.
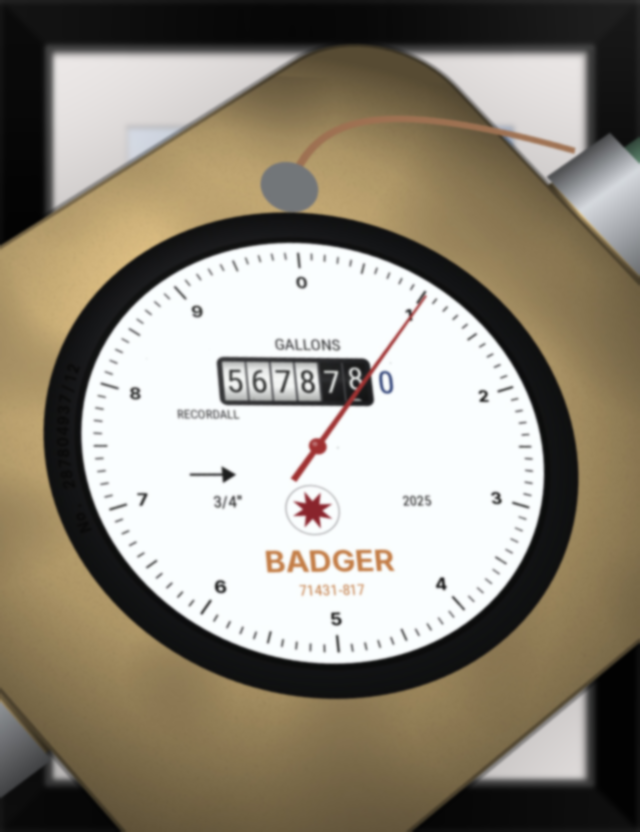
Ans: gal 5678781.0
